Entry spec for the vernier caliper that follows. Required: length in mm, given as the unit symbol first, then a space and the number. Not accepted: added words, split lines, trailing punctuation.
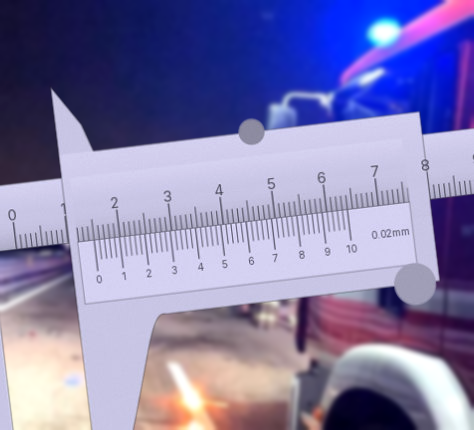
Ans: mm 15.0
